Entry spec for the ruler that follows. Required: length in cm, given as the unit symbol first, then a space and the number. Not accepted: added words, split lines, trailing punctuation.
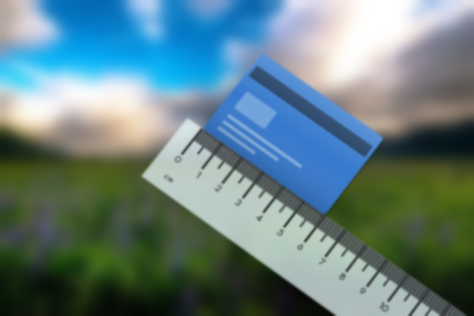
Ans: cm 6
